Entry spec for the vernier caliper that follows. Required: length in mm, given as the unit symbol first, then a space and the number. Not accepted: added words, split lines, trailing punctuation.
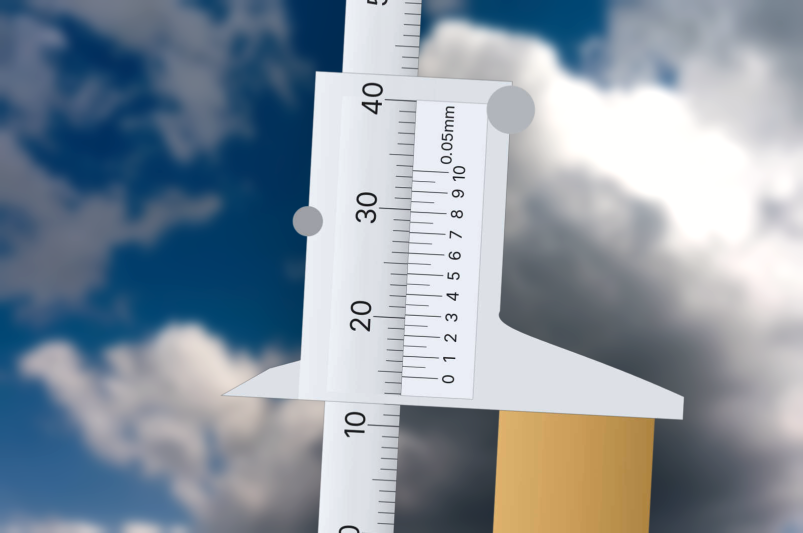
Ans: mm 14.6
